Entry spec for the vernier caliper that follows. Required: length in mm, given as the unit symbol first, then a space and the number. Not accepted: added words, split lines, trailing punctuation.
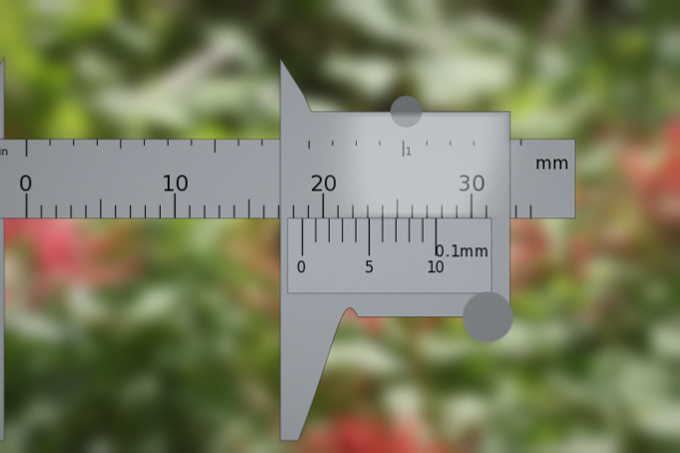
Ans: mm 18.6
